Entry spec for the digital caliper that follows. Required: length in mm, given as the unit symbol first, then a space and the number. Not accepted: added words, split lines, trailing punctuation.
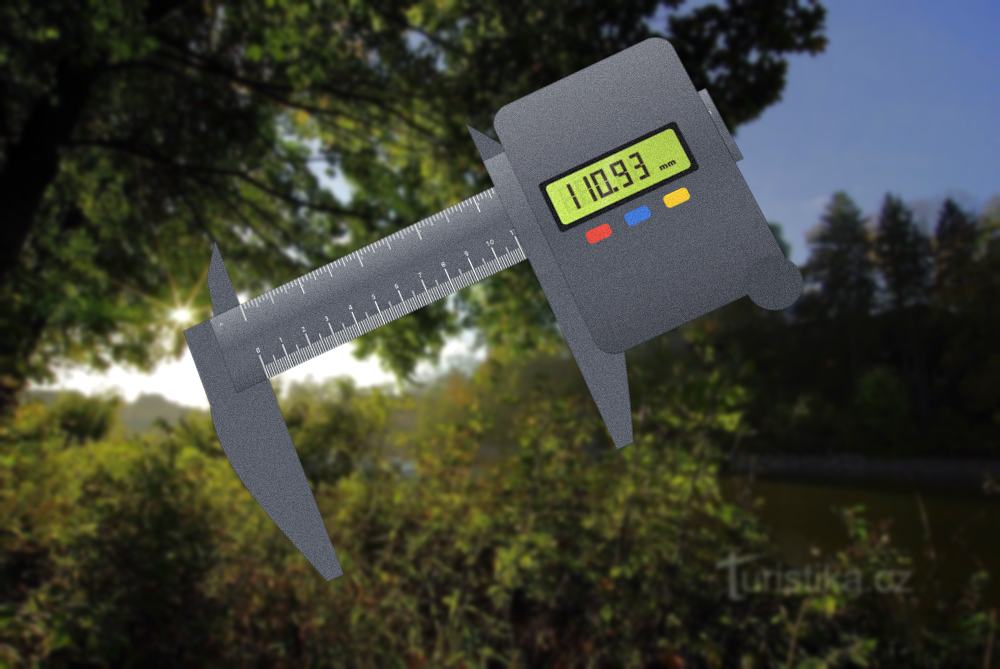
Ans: mm 110.93
